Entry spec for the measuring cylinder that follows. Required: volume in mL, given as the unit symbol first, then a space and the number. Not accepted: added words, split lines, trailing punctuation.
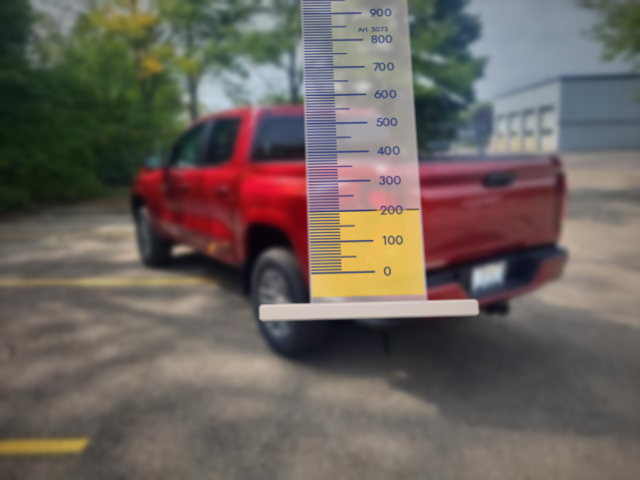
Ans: mL 200
